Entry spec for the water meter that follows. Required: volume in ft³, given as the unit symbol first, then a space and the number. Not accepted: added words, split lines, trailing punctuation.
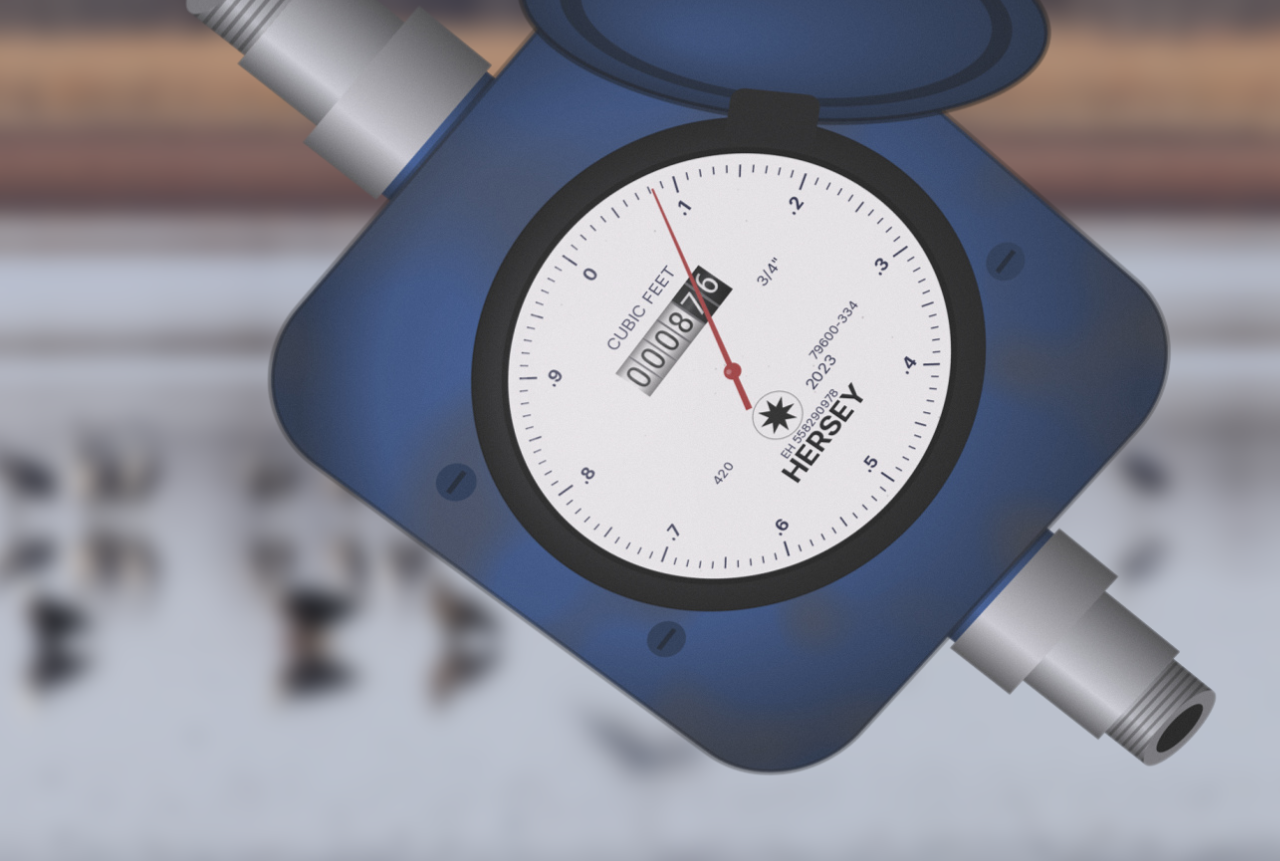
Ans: ft³ 876.08
